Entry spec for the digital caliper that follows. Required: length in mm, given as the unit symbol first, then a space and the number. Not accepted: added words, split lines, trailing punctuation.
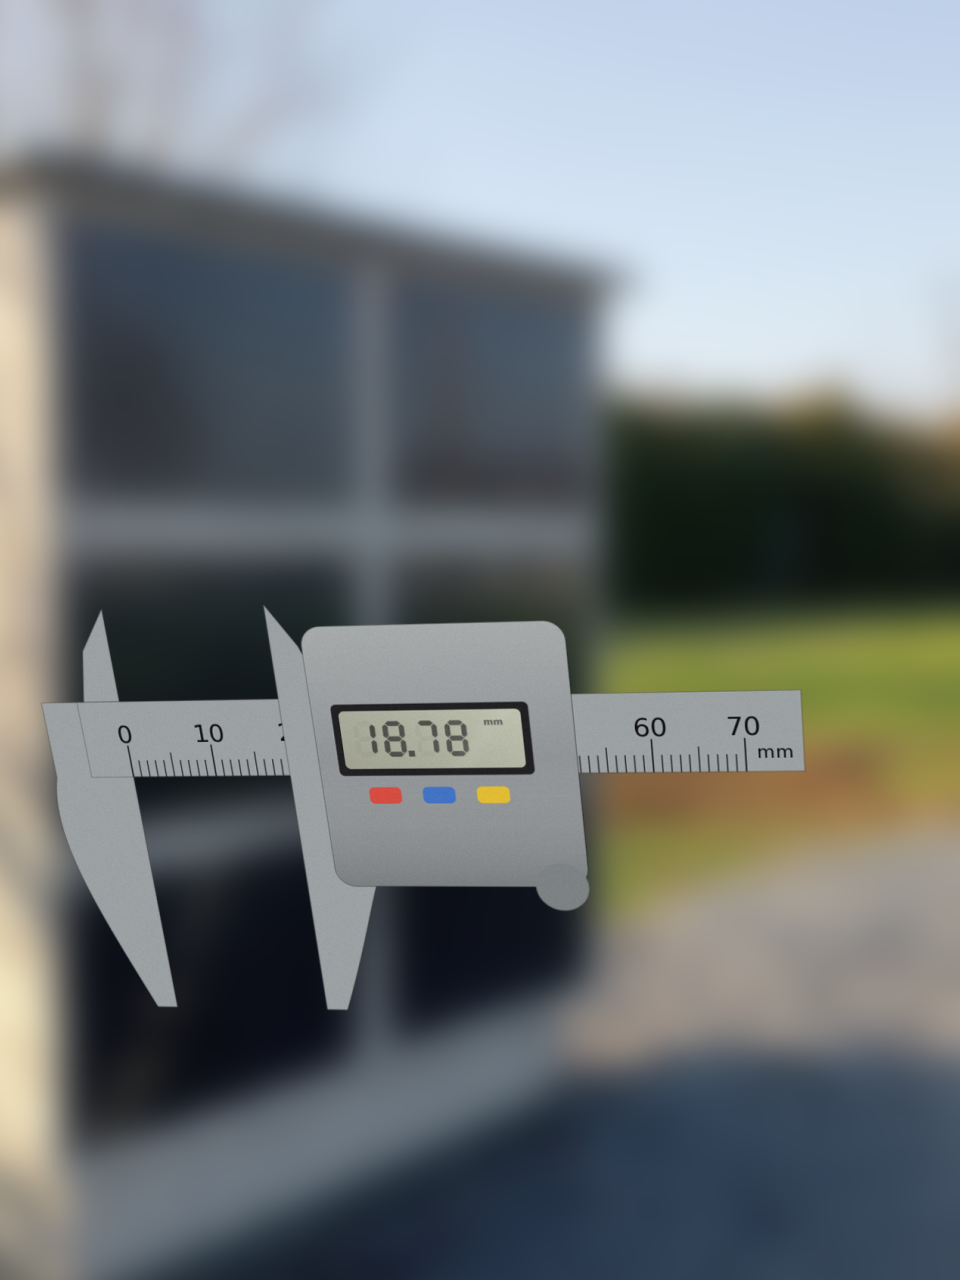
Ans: mm 18.78
